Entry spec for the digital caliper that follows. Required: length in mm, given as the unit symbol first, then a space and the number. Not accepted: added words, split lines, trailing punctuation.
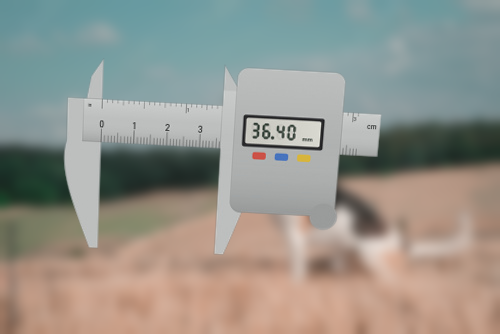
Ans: mm 36.40
